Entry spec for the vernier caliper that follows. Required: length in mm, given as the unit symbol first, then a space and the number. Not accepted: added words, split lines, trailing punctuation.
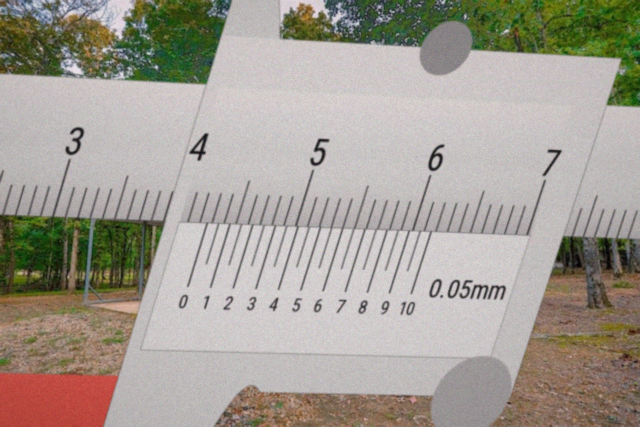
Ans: mm 42.6
